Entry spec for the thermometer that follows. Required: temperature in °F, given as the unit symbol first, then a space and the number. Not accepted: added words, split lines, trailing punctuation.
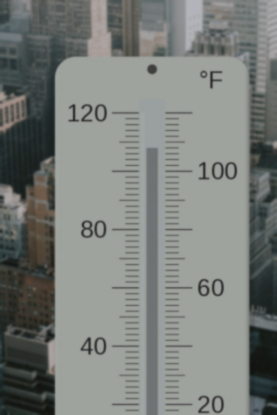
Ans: °F 108
